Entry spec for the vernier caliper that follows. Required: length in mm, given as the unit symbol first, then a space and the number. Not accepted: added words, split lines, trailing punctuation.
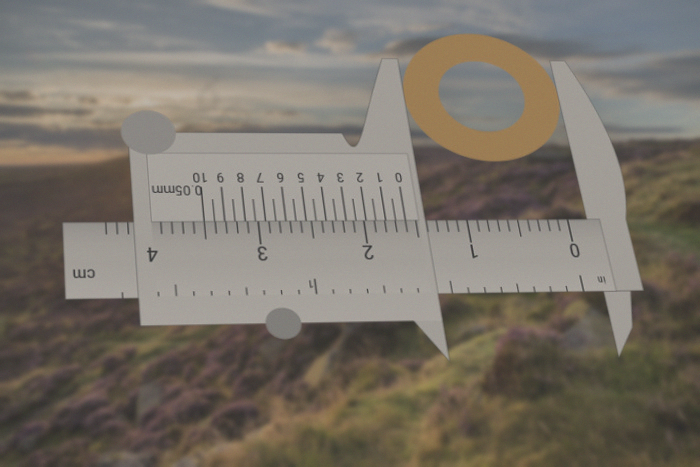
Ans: mm 16.0
